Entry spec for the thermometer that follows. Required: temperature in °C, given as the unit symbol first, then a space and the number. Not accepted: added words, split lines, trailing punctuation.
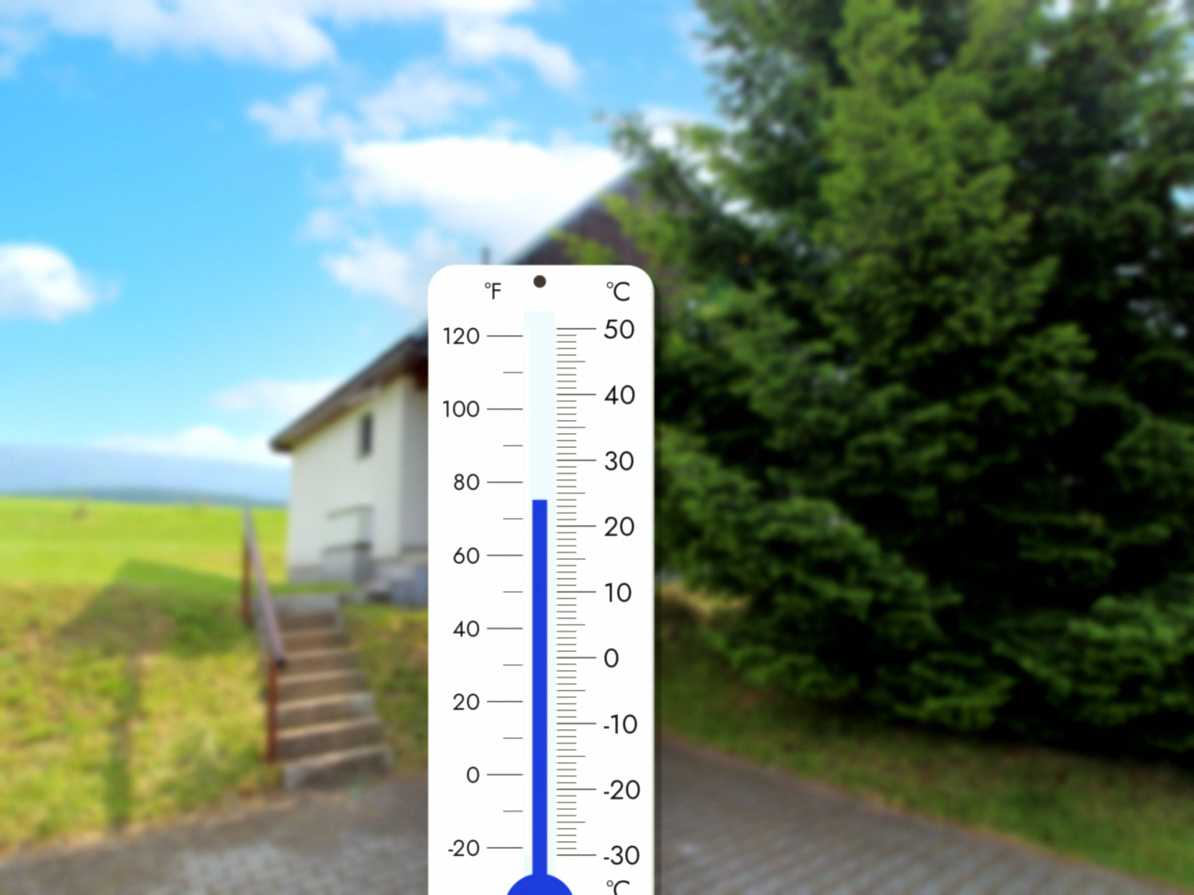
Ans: °C 24
